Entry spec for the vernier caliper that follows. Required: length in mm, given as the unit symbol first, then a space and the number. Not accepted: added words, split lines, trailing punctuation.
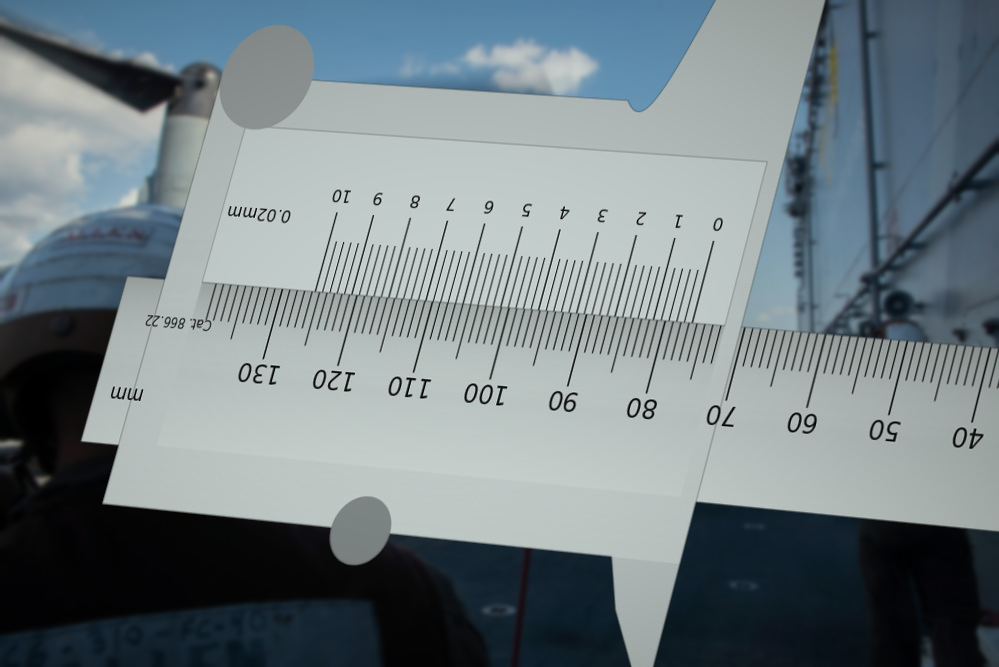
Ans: mm 76.6
